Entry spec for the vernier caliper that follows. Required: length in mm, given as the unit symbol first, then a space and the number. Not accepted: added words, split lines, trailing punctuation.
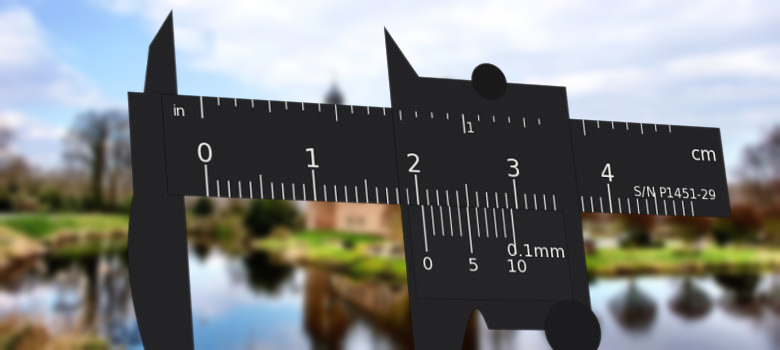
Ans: mm 20.4
